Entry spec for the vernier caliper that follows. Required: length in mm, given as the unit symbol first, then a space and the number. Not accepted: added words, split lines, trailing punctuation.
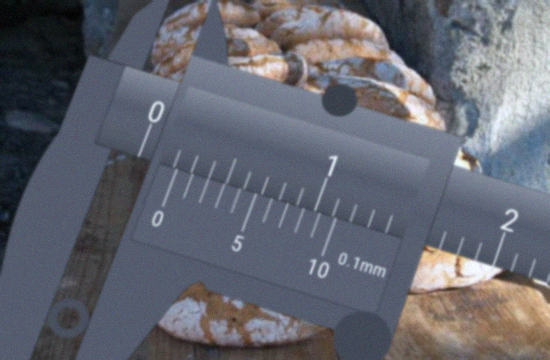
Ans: mm 2.2
